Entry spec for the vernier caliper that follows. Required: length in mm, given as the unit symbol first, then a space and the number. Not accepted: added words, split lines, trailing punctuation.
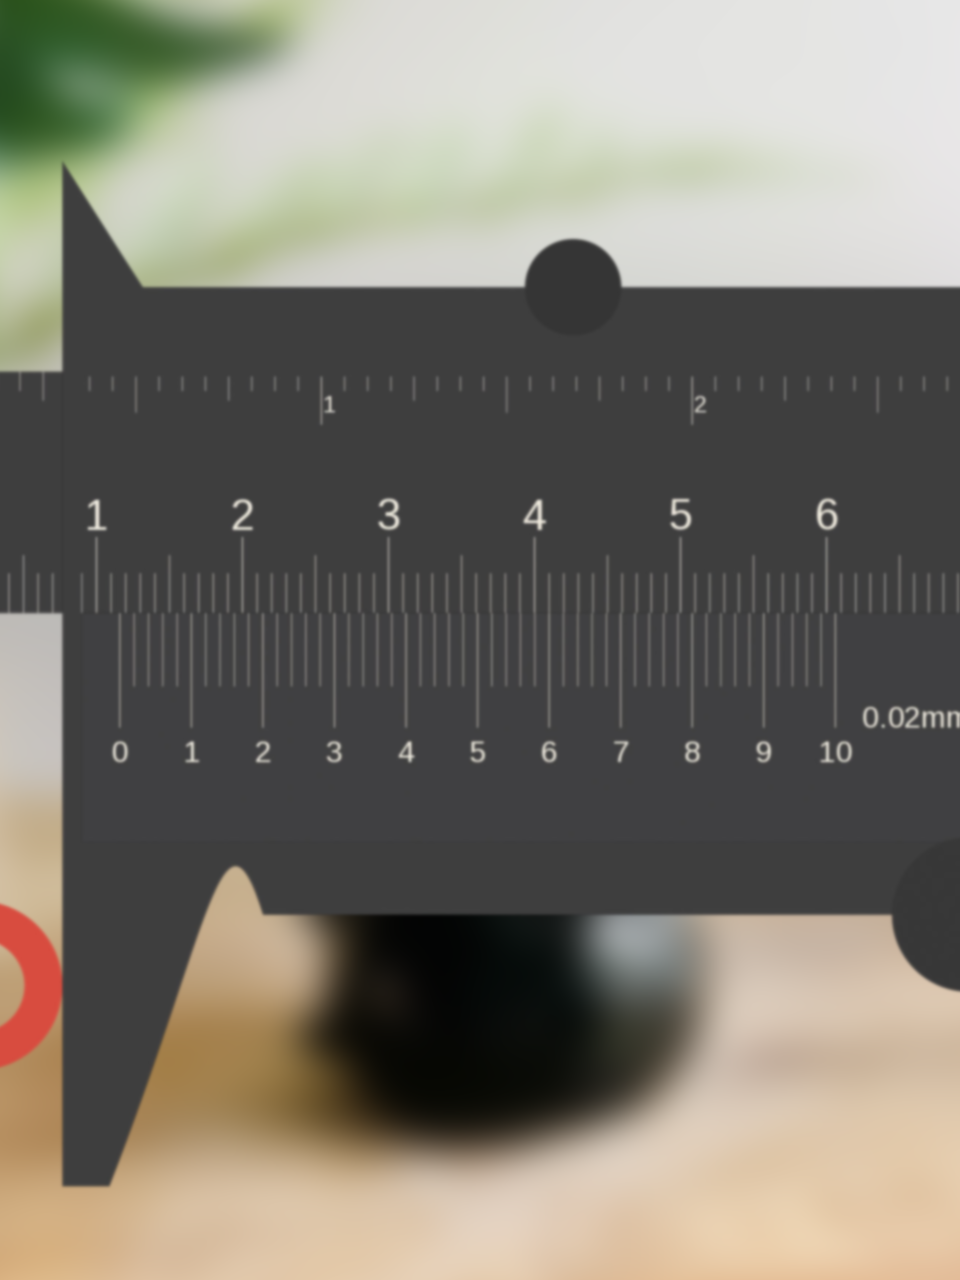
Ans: mm 11.6
